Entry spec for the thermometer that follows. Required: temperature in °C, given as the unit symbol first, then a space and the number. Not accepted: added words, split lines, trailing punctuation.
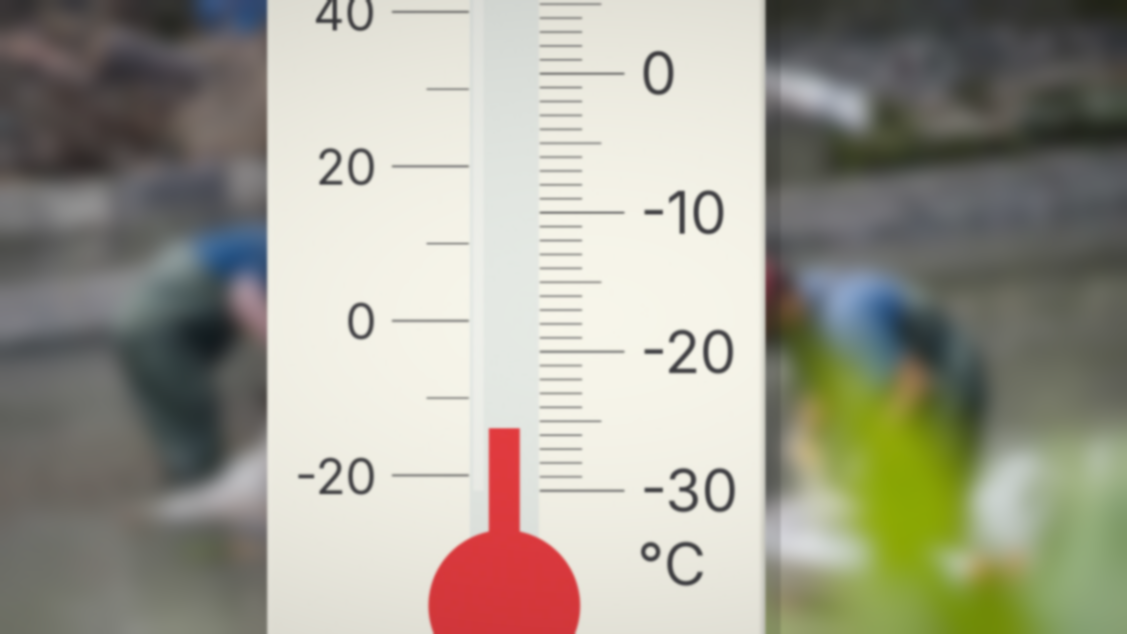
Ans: °C -25.5
